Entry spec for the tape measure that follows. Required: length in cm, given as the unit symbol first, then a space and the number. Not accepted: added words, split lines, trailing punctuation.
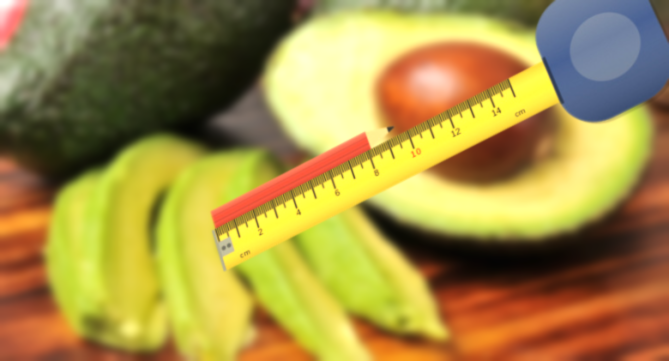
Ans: cm 9.5
